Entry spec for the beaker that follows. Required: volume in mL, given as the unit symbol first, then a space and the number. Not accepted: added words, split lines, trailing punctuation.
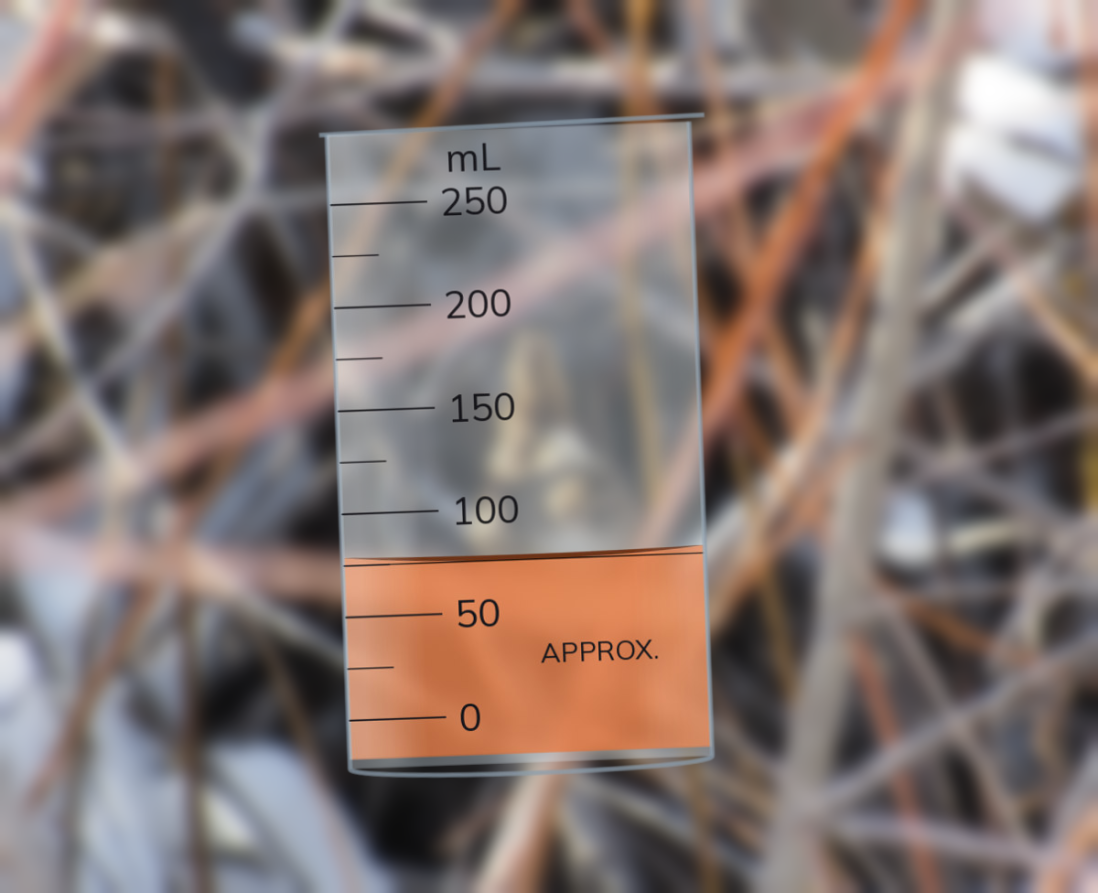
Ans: mL 75
